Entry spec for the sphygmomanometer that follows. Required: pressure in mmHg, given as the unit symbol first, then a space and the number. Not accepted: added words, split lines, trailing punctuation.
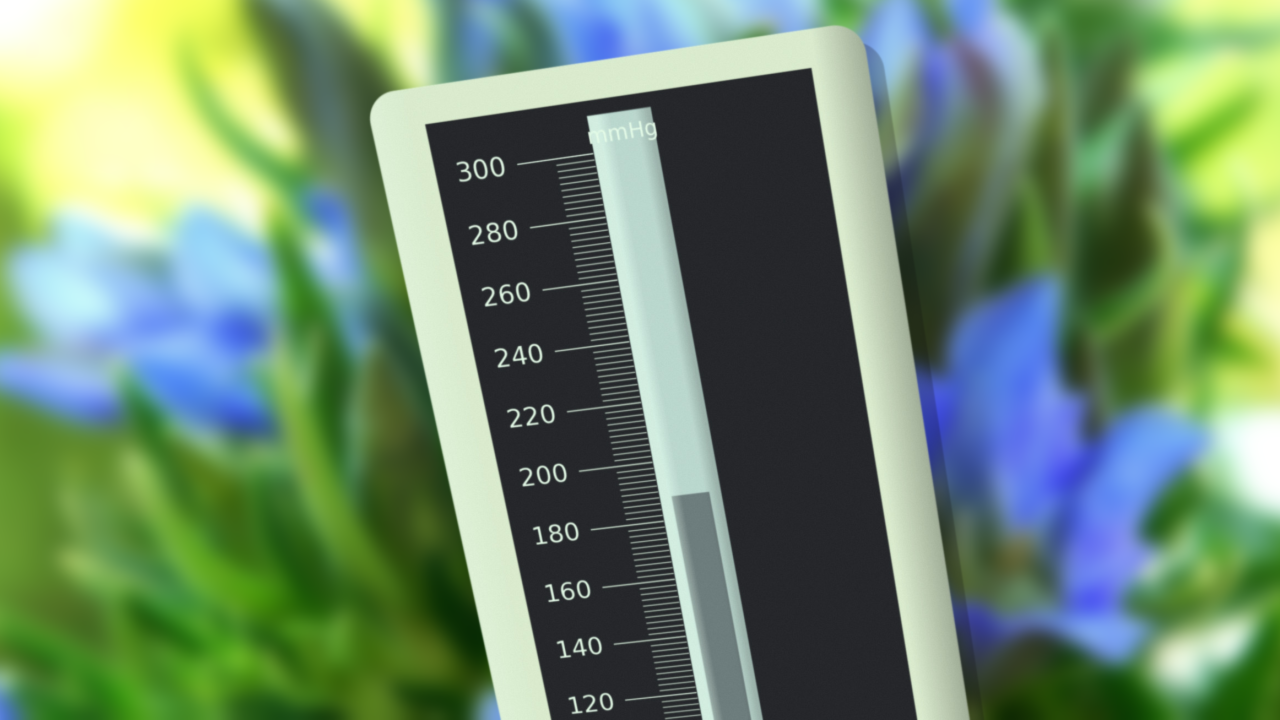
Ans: mmHg 188
